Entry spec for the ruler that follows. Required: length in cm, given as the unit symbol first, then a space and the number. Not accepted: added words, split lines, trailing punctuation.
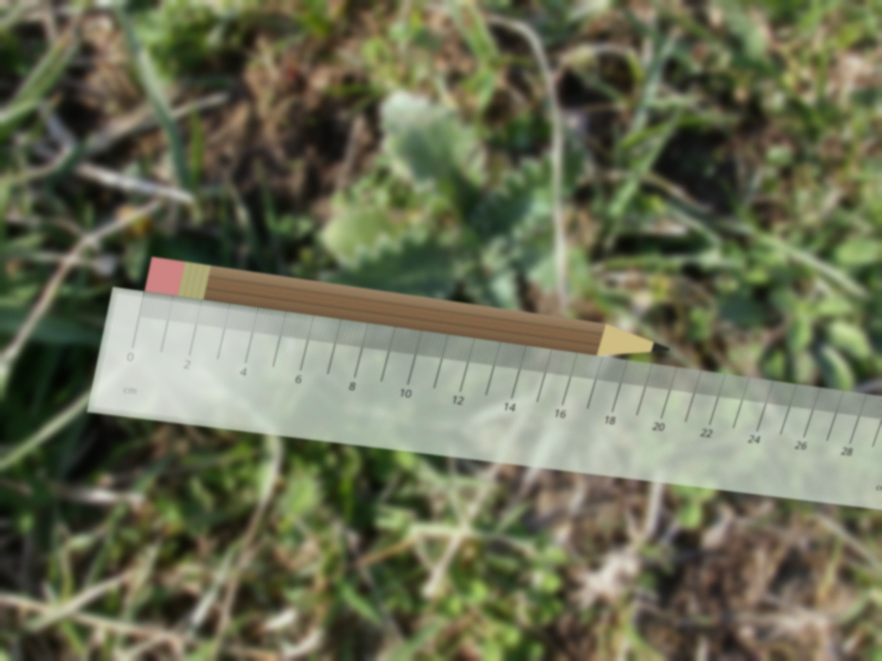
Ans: cm 19.5
